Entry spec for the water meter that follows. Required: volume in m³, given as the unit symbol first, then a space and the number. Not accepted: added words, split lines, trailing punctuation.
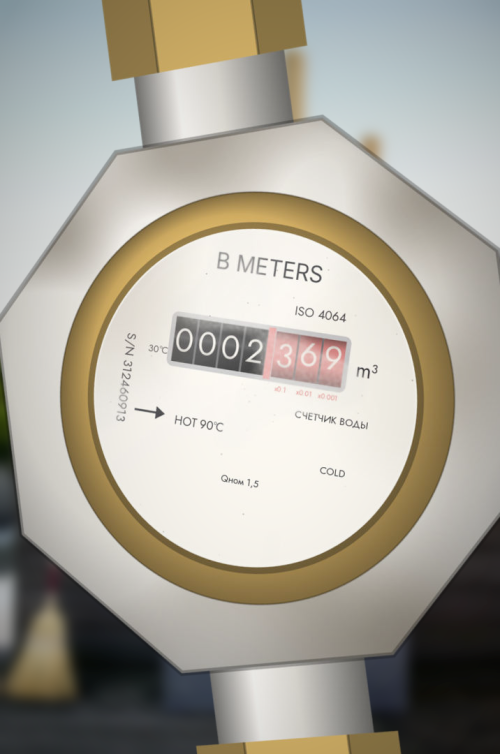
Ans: m³ 2.369
